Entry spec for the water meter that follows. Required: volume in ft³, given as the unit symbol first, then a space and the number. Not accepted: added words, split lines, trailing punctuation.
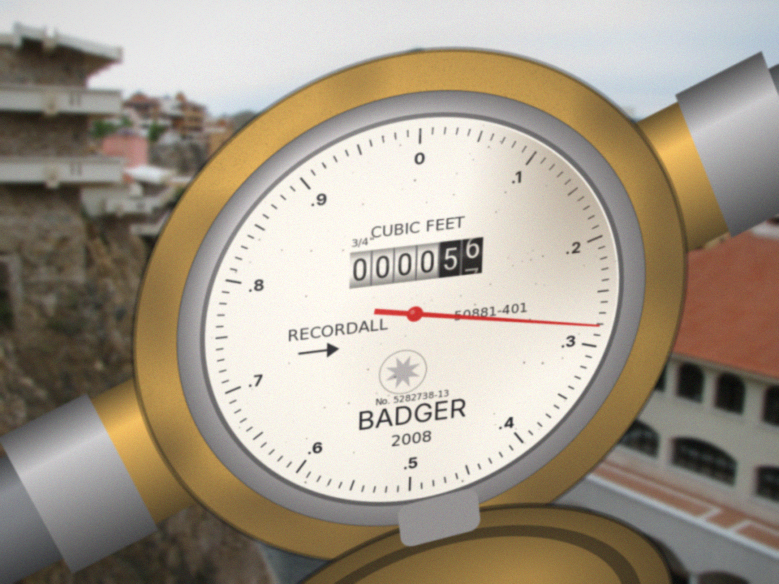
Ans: ft³ 56.28
